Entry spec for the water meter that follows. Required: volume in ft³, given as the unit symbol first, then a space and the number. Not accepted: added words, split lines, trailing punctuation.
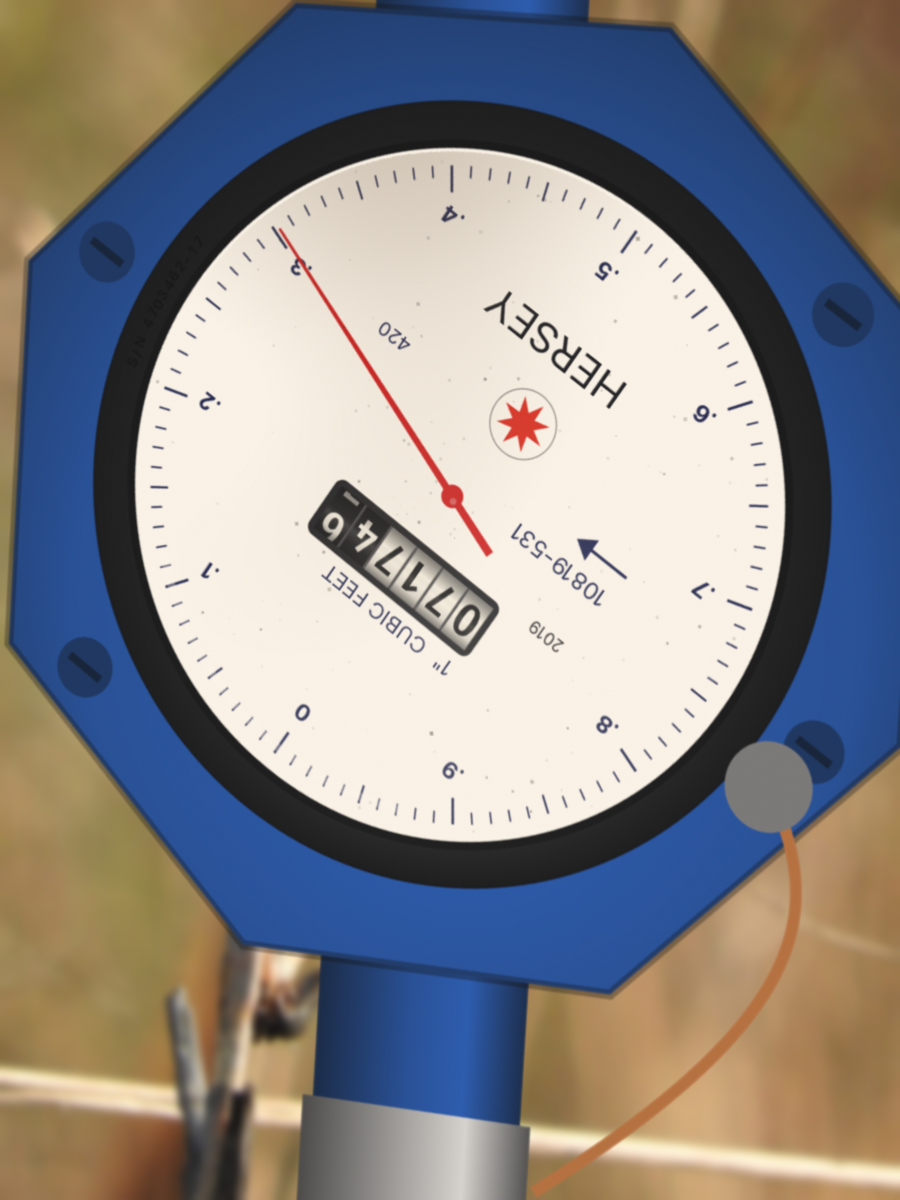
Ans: ft³ 71746.30
